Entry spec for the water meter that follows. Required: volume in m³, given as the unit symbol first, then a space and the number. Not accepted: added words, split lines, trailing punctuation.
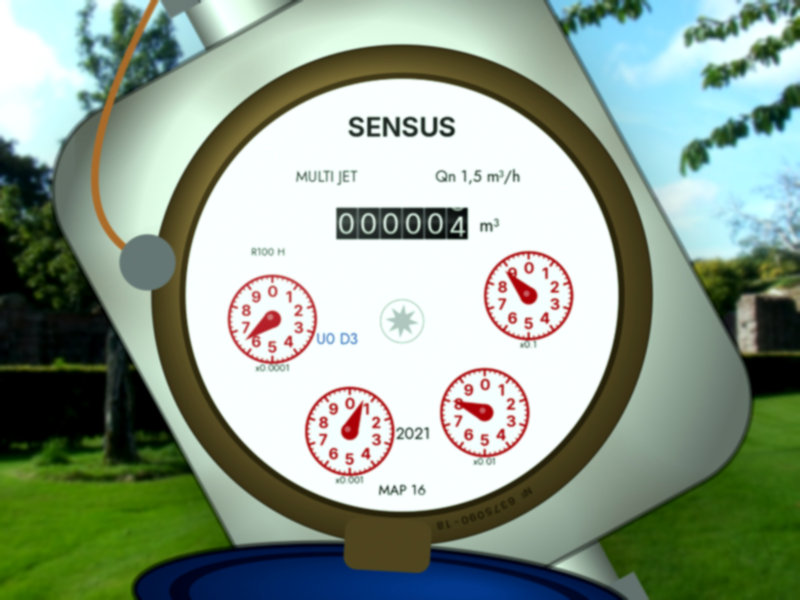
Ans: m³ 3.8806
